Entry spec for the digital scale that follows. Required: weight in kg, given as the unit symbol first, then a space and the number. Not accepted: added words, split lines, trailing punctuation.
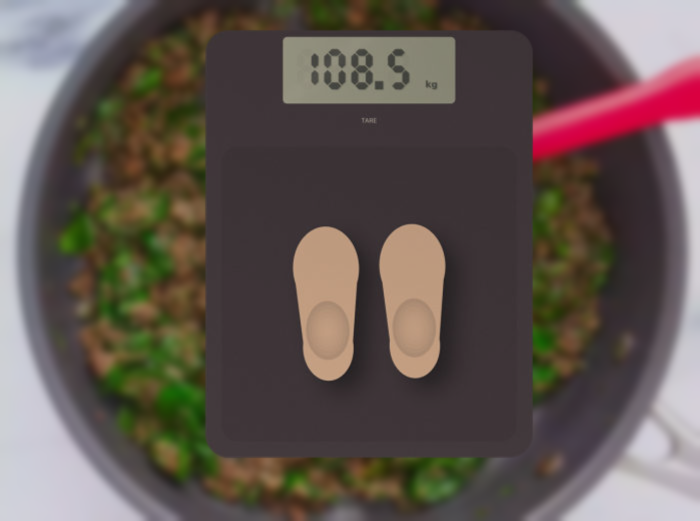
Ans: kg 108.5
